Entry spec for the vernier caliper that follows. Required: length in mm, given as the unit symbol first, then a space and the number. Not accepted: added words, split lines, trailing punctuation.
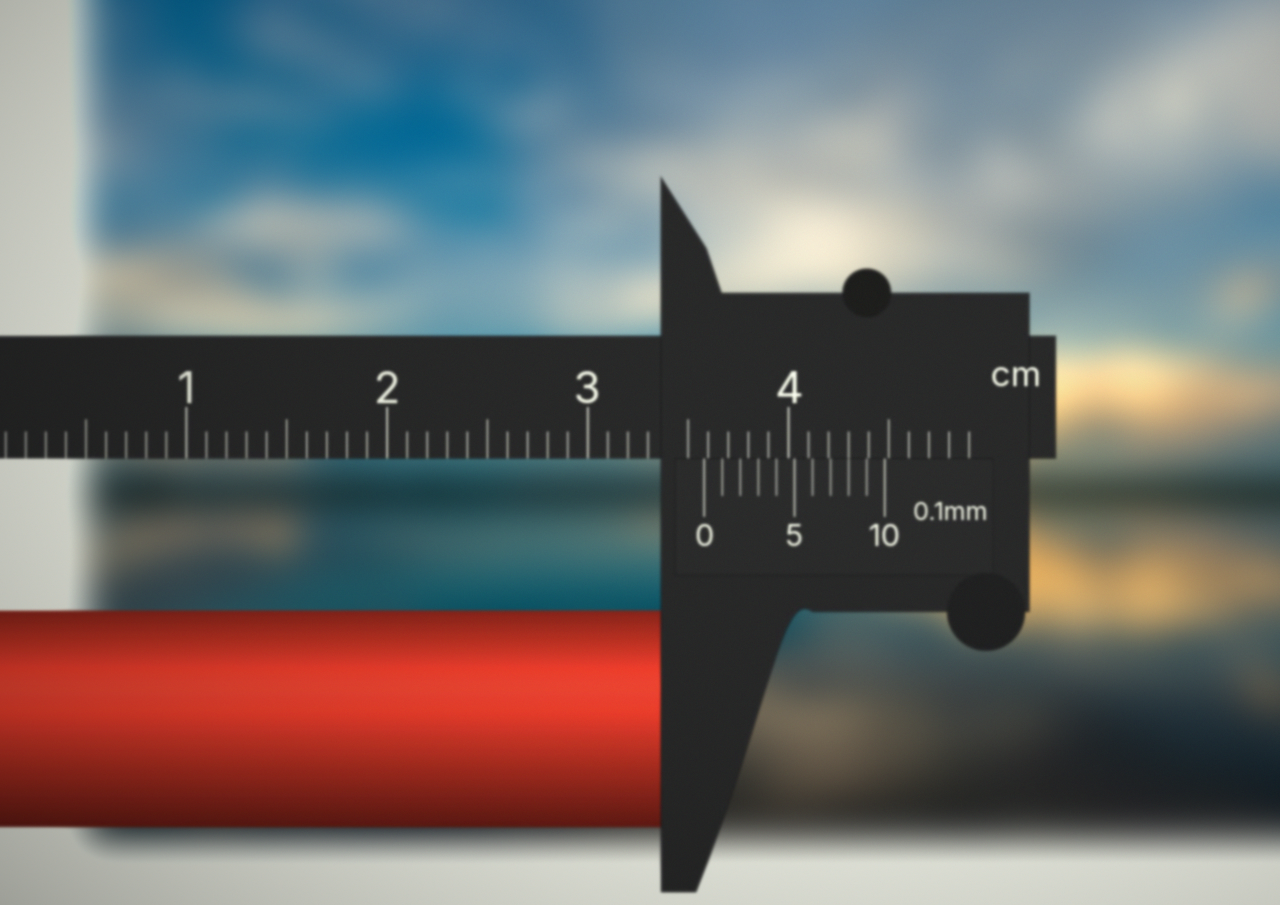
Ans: mm 35.8
